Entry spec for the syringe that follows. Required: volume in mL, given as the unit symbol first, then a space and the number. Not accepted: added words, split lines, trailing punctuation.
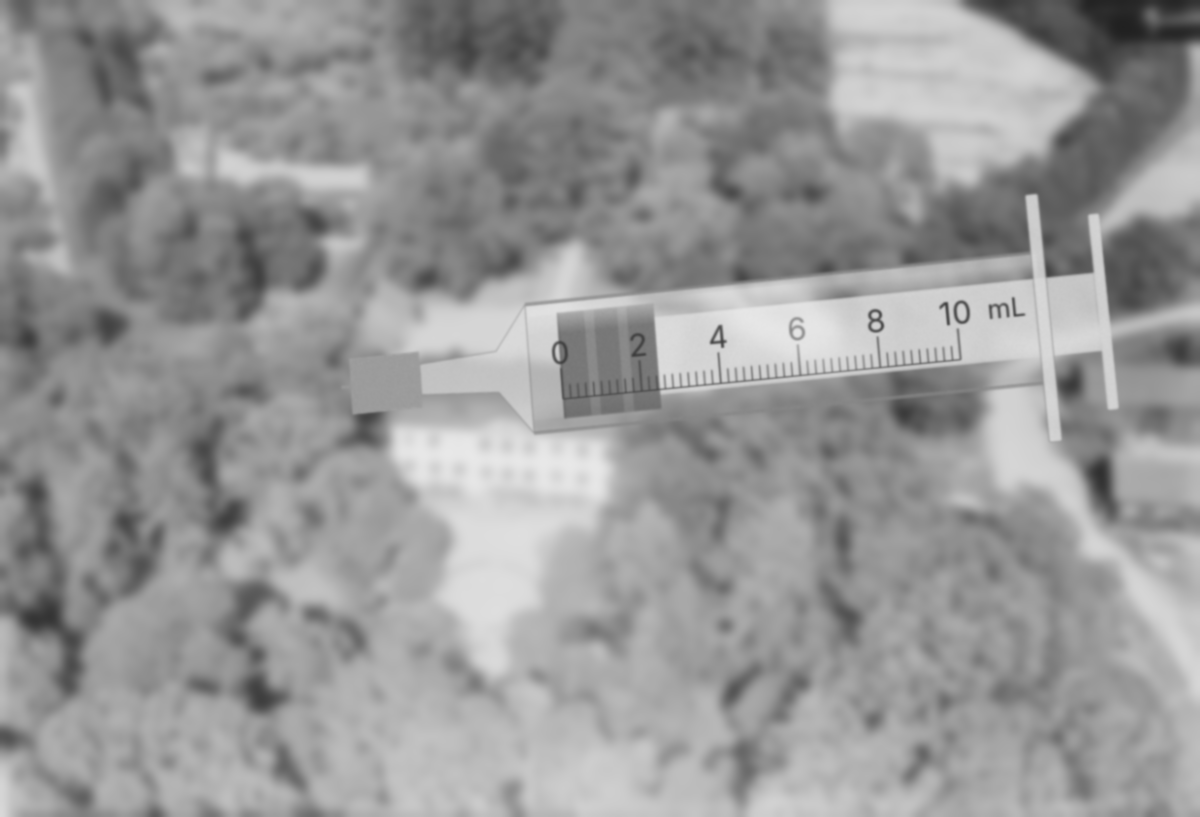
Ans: mL 0
